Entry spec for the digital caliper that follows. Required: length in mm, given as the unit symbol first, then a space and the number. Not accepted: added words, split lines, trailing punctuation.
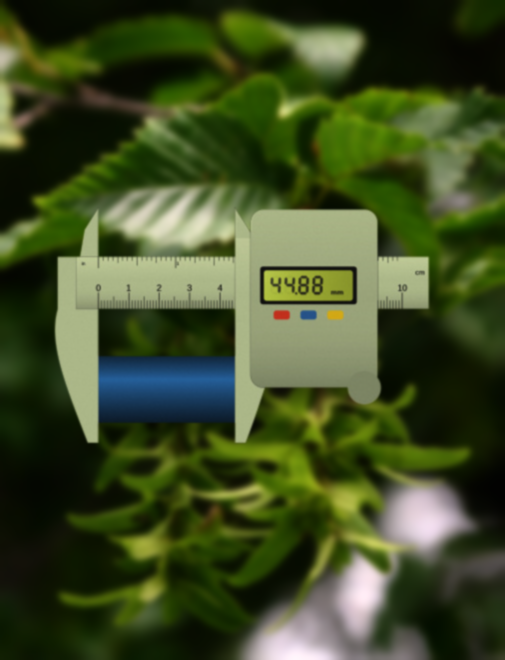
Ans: mm 44.88
